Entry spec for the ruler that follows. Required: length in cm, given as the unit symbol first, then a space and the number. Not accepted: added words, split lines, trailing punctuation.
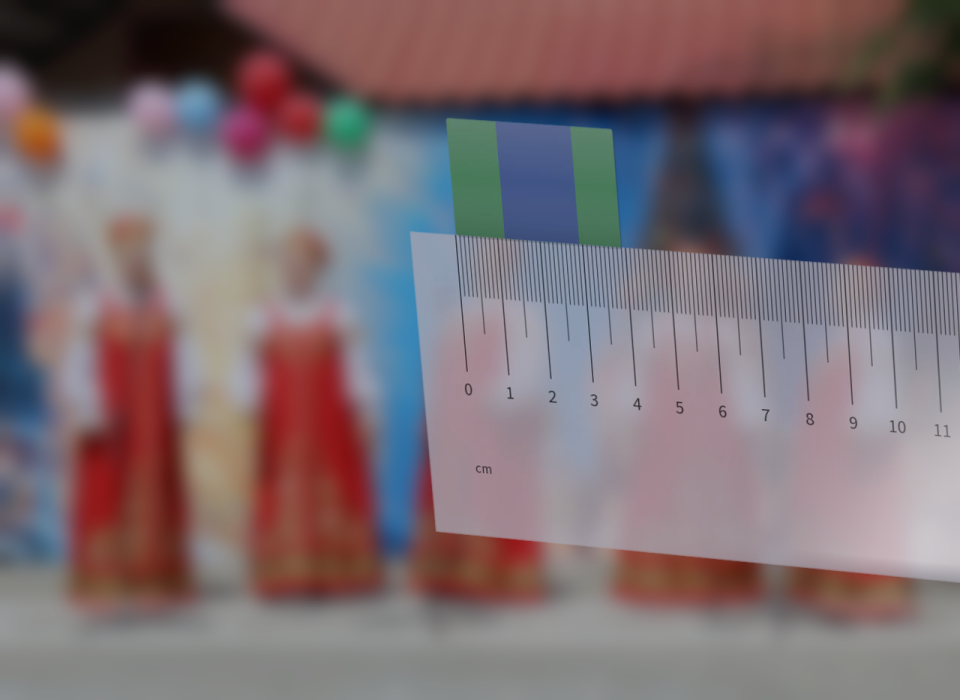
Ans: cm 3.9
